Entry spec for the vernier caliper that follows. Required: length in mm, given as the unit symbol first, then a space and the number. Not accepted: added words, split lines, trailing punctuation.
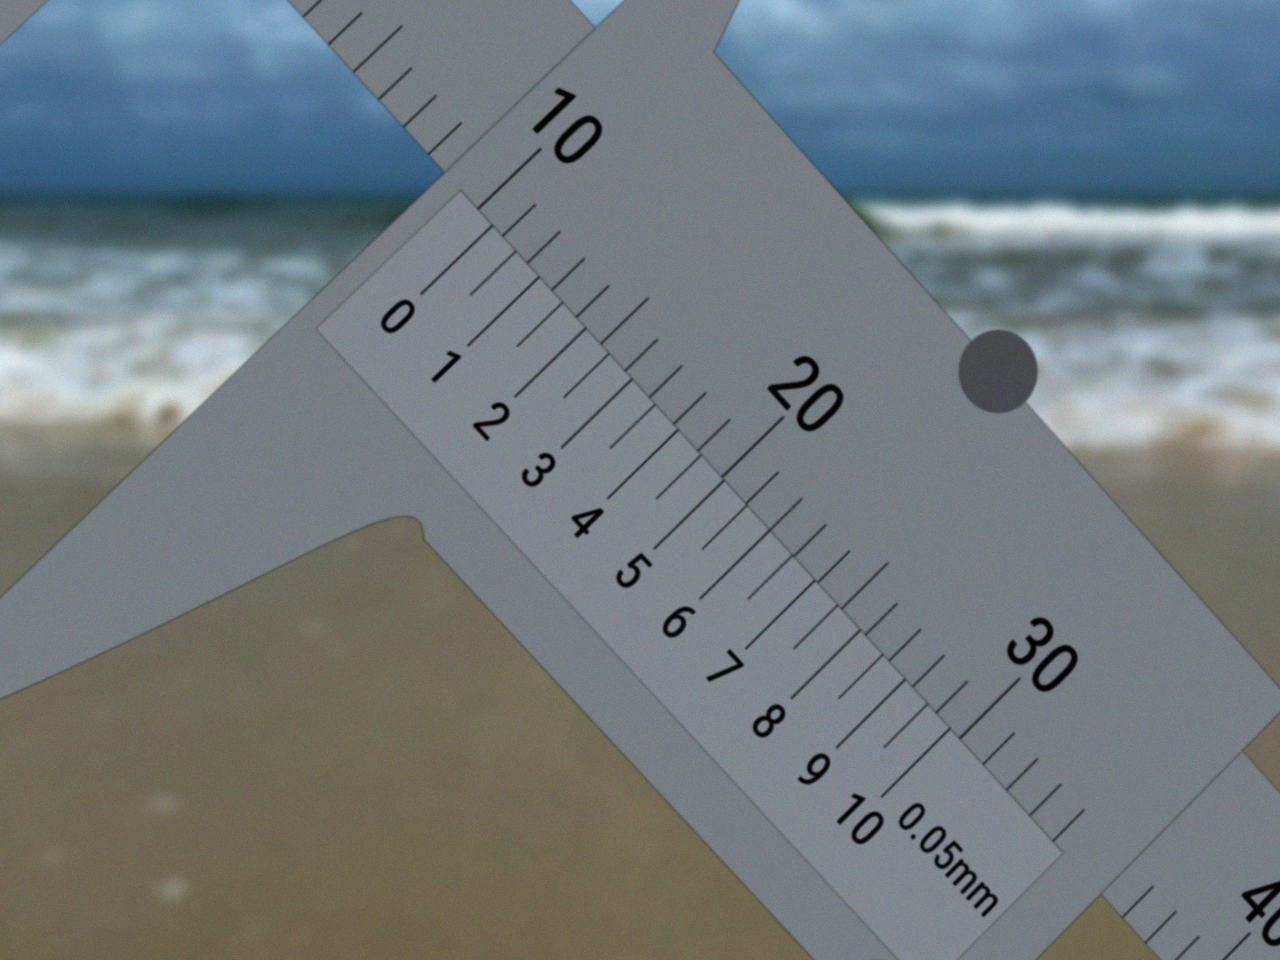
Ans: mm 10.60
